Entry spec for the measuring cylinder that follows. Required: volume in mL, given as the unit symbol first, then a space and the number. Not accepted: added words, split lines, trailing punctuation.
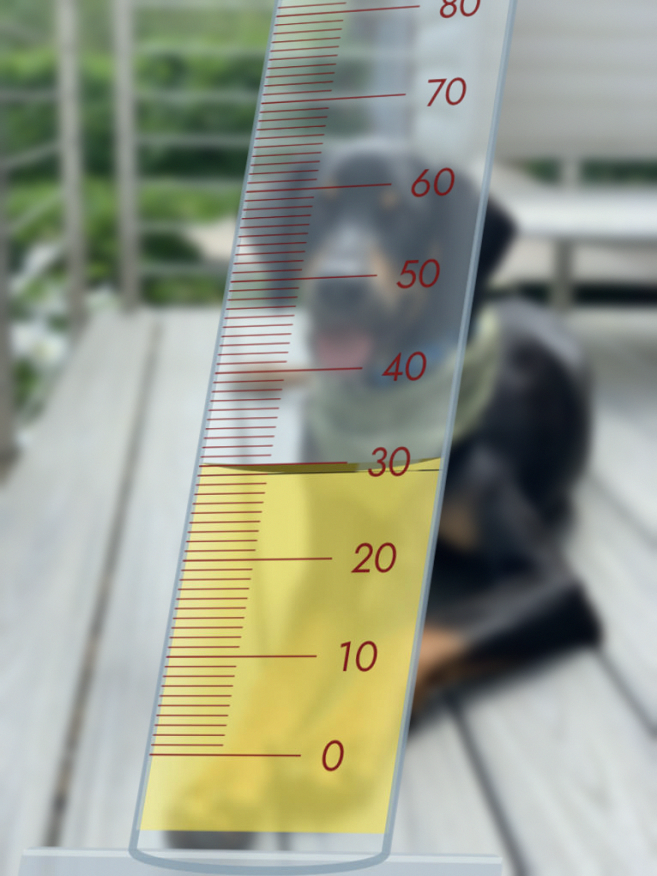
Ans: mL 29
